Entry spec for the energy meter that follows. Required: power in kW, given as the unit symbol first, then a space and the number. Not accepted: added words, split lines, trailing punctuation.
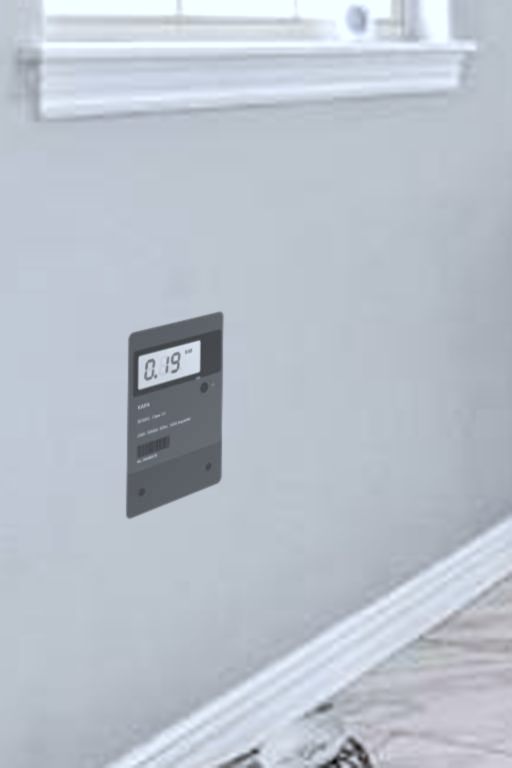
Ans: kW 0.19
